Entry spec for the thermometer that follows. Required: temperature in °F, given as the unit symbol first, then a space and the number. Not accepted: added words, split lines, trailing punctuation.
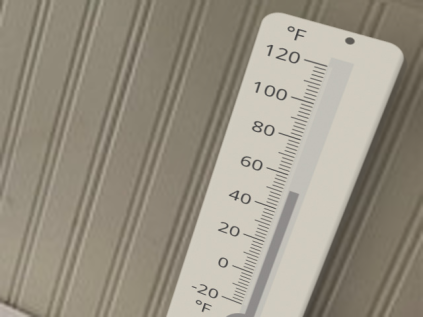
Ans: °F 52
